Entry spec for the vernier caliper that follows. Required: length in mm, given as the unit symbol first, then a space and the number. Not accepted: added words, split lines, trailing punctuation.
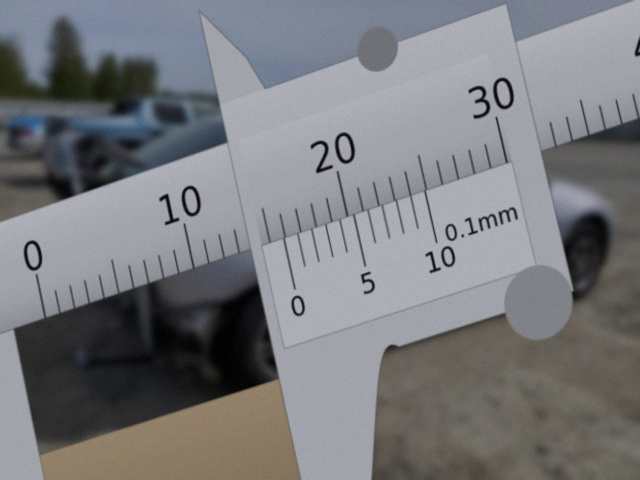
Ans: mm 15.9
